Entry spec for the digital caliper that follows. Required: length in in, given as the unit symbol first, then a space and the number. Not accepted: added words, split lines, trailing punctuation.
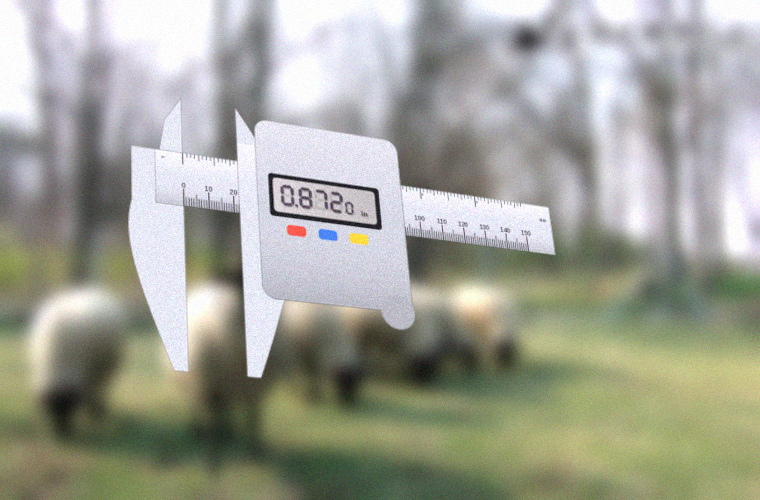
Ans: in 0.8720
